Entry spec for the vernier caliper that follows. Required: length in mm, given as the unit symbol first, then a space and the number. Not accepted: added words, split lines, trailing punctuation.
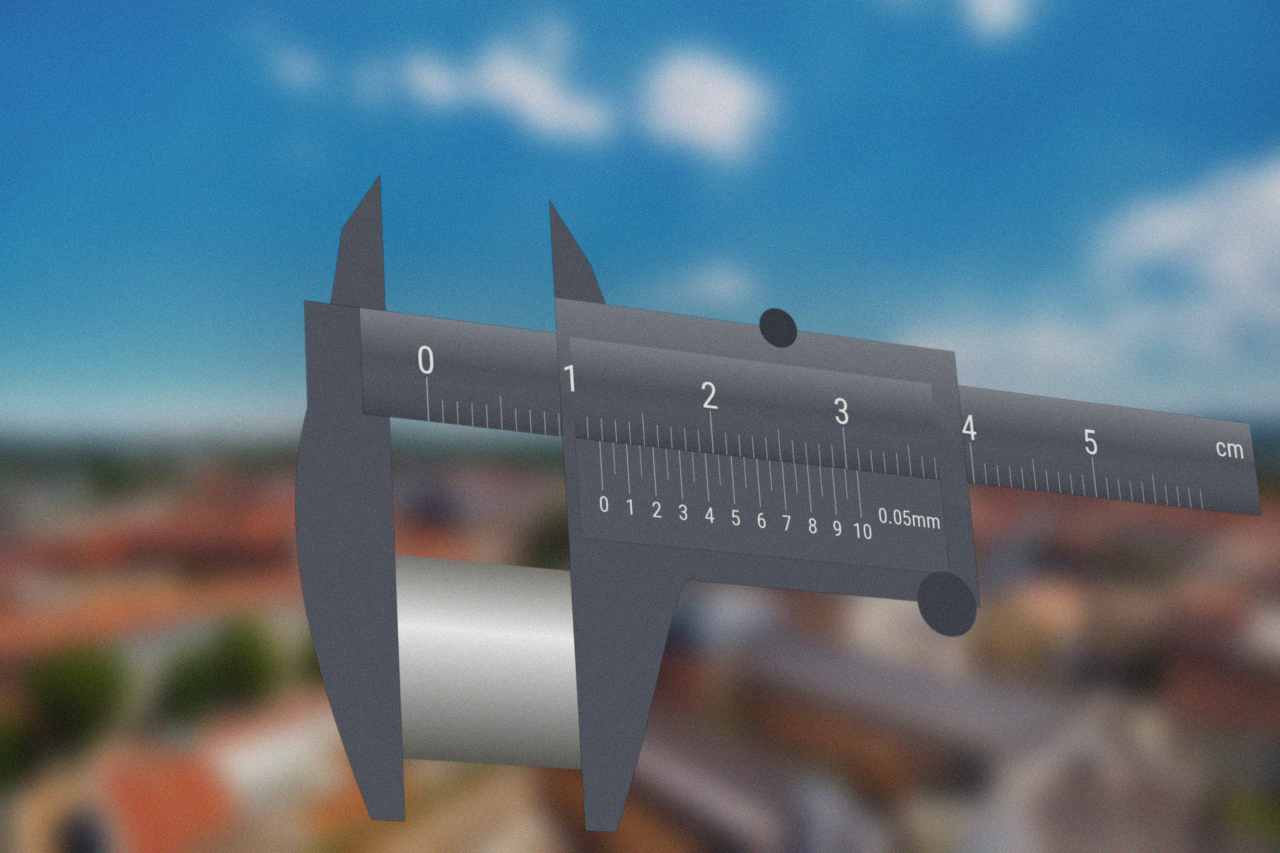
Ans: mm 11.8
